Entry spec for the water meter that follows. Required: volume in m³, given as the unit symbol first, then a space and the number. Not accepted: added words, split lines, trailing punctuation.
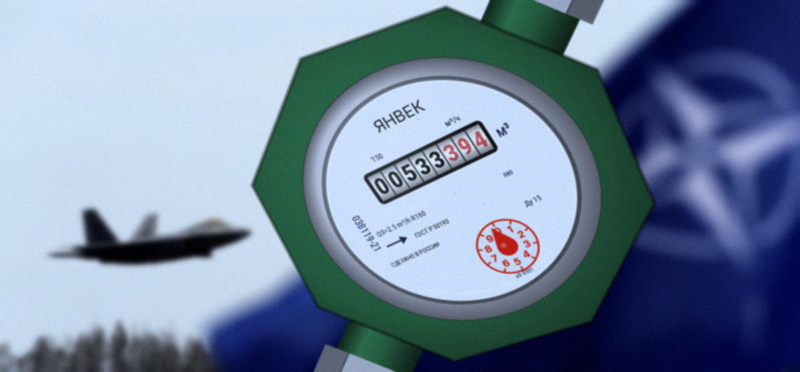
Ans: m³ 533.3939
